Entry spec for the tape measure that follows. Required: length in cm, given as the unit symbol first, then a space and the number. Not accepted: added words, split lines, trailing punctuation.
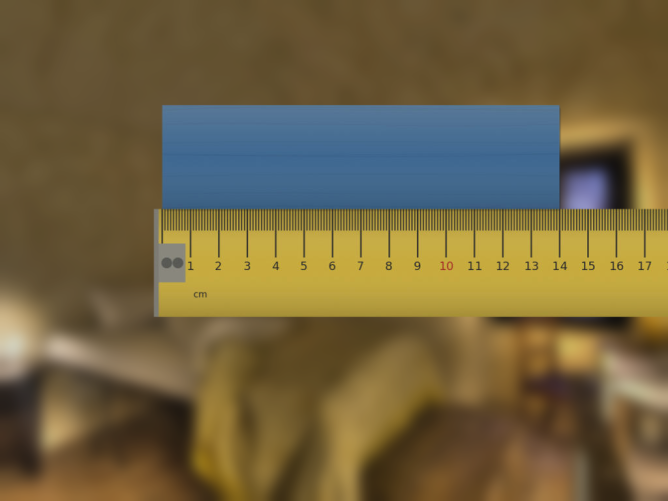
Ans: cm 14
